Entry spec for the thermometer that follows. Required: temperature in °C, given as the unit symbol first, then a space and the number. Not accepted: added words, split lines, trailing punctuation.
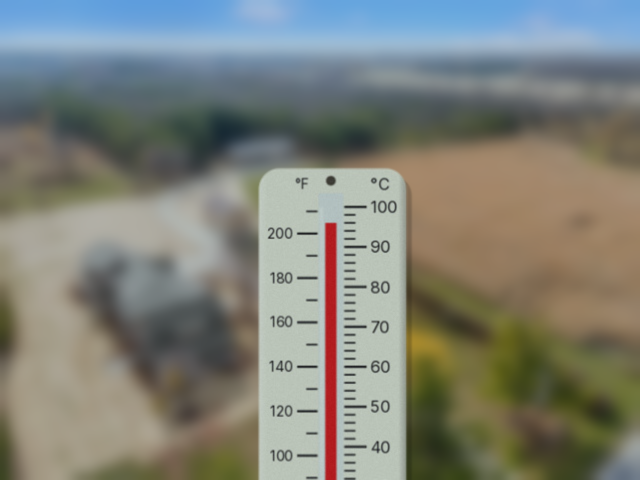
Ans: °C 96
